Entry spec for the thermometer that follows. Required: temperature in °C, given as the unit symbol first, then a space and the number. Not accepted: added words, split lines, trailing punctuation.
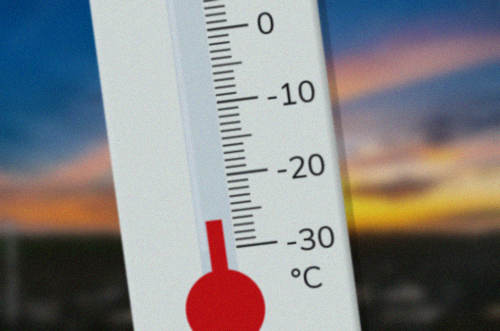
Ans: °C -26
